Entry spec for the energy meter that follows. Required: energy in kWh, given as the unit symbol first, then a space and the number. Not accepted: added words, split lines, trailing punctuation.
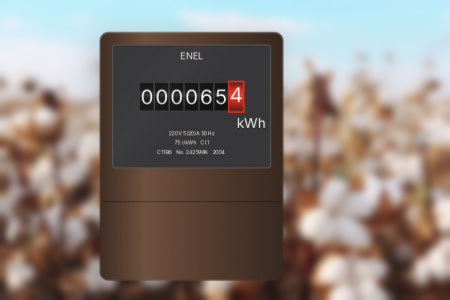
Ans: kWh 65.4
